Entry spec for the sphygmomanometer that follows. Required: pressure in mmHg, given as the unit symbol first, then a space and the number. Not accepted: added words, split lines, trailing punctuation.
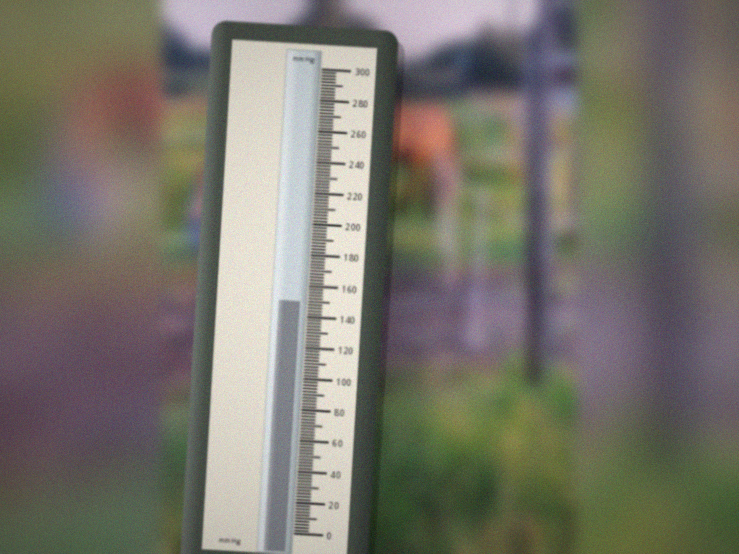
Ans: mmHg 150
